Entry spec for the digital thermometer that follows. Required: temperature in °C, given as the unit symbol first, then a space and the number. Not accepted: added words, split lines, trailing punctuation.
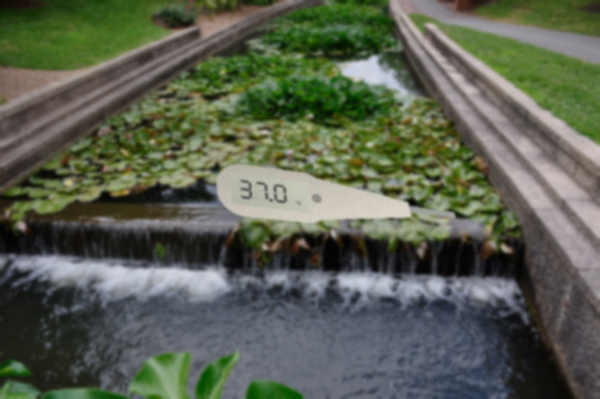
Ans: °C 37.0
